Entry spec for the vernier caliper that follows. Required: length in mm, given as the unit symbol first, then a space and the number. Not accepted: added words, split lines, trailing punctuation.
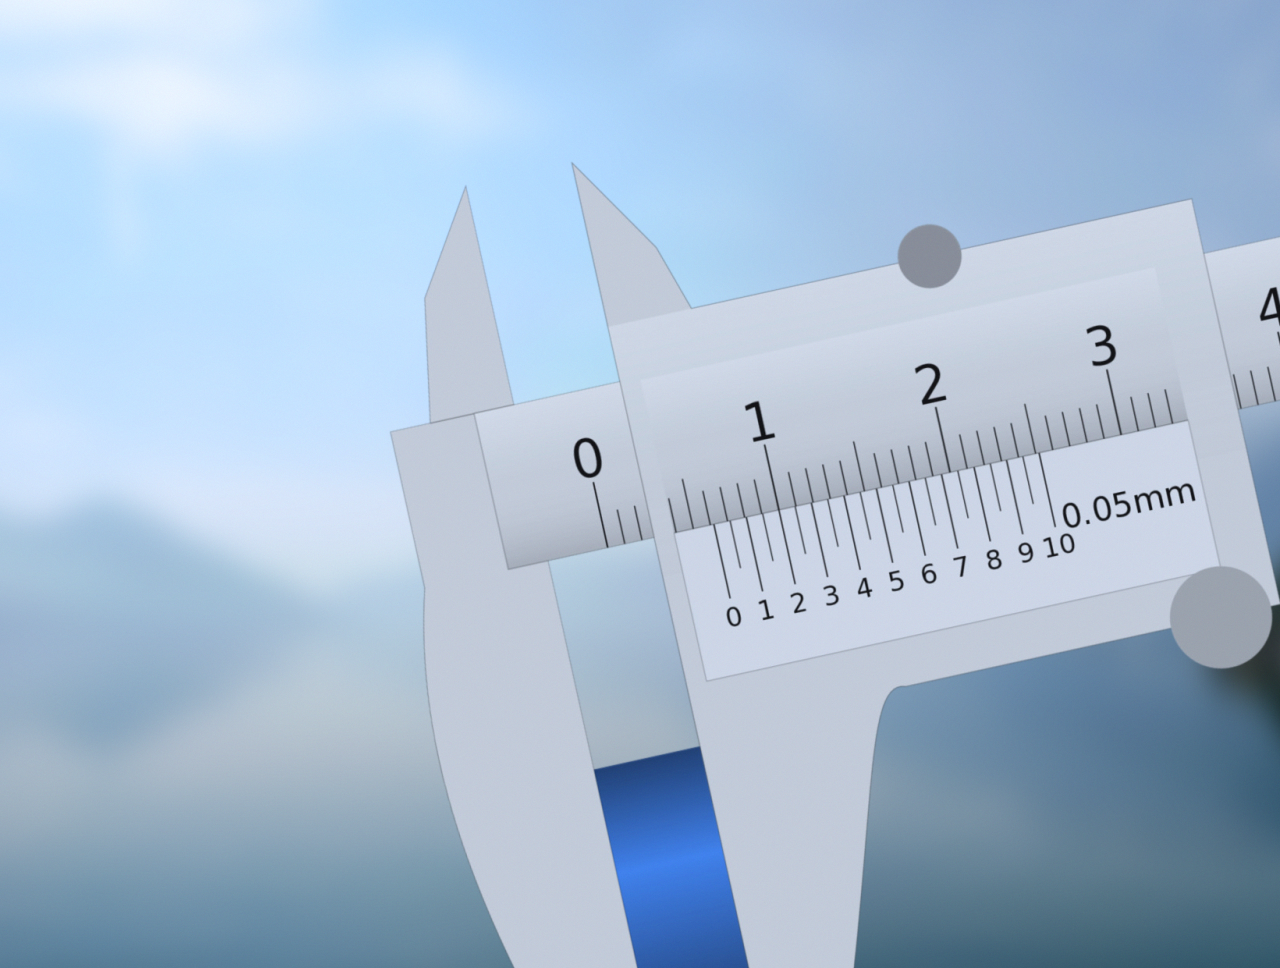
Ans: mm 6.2
